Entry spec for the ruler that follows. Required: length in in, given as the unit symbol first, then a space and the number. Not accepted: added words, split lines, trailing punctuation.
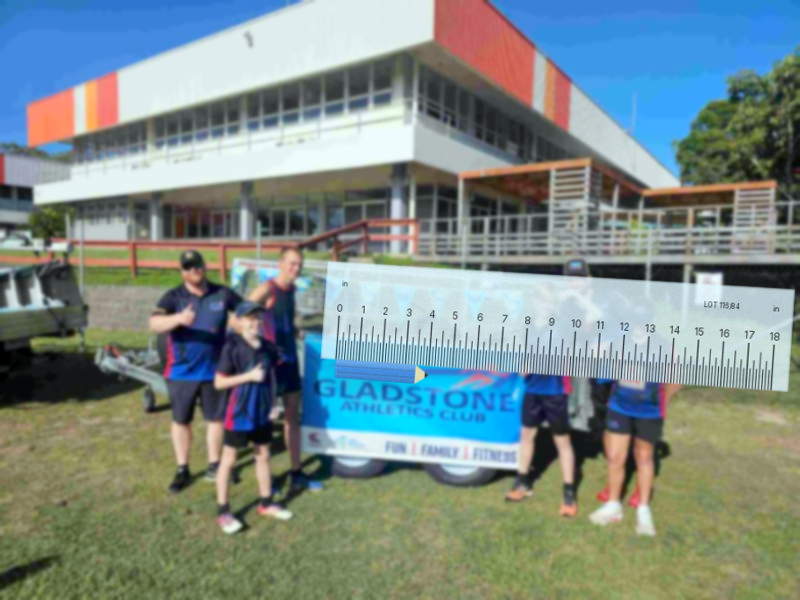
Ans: in 4
